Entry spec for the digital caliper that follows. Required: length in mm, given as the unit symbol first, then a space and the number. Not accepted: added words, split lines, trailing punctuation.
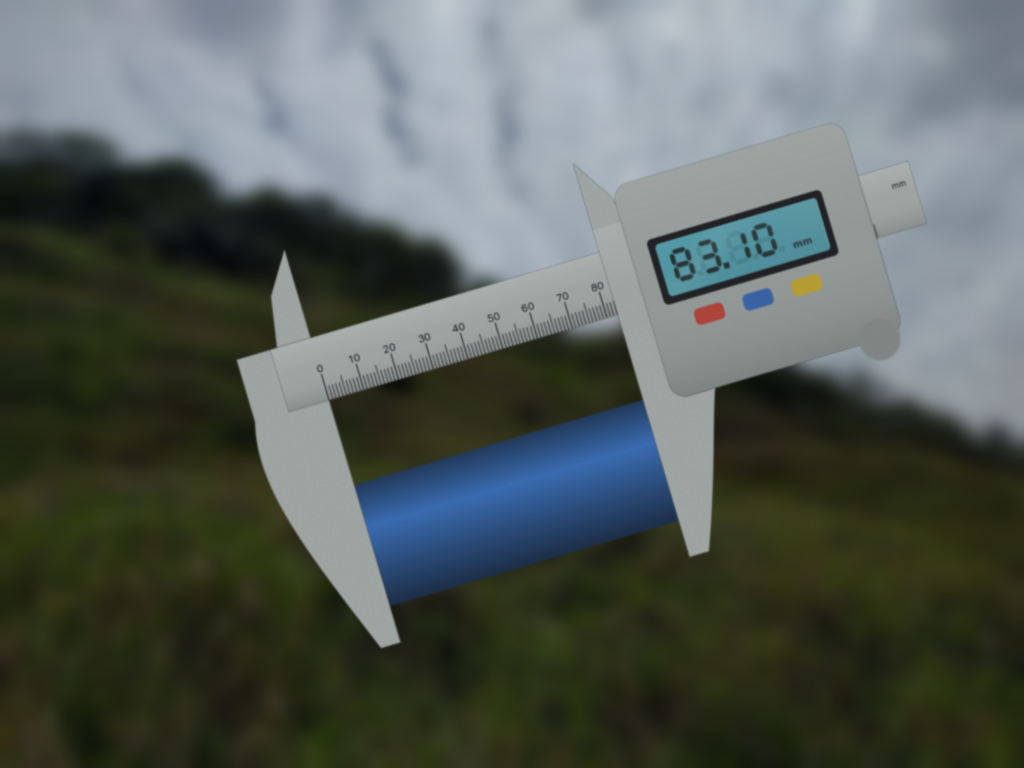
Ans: mm 83.10
